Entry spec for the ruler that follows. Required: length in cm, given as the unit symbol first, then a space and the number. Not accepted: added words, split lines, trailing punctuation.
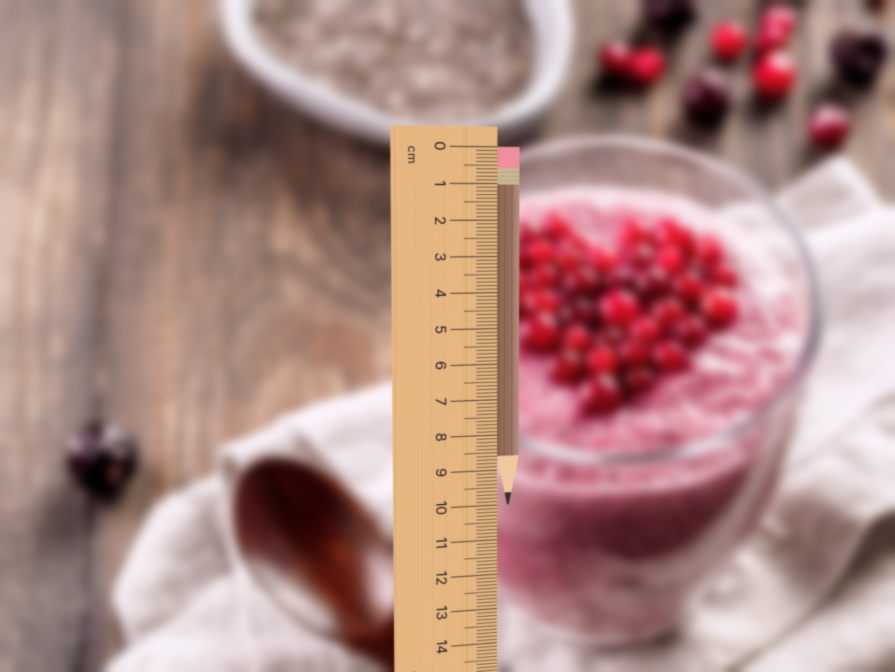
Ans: cm 10
